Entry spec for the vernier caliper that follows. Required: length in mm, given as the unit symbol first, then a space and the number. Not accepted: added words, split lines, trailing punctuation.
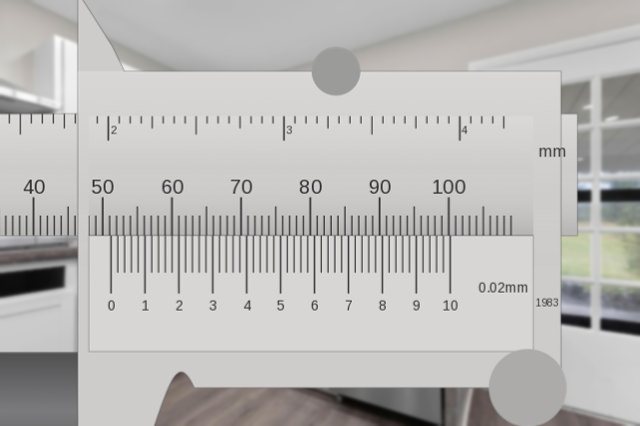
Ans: mm 51.2
